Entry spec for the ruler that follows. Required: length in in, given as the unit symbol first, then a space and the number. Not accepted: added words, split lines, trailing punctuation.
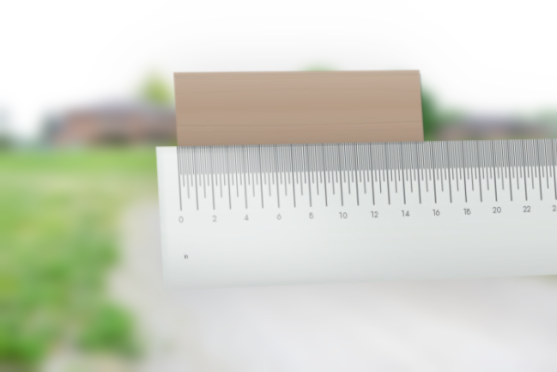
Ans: in 15.5
